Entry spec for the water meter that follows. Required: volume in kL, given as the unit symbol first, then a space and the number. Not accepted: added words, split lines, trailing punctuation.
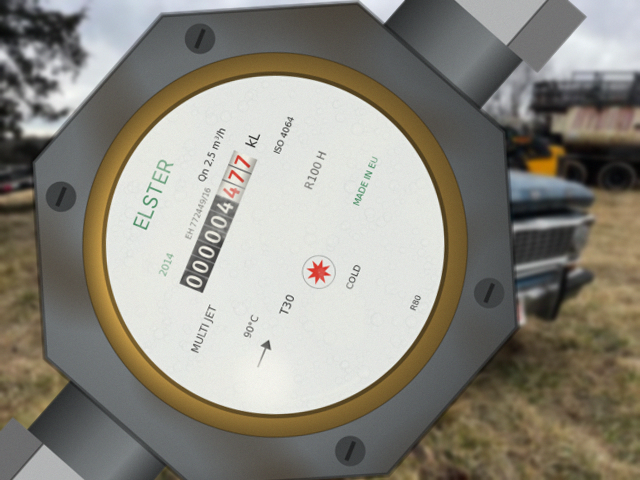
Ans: kL 4.477
